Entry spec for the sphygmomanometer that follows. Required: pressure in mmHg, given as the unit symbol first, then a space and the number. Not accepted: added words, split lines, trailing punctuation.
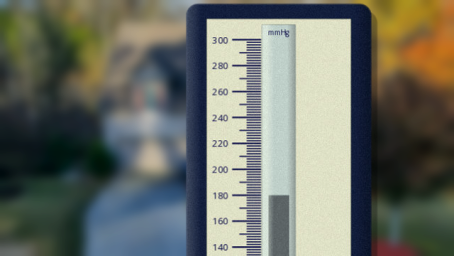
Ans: mmHg 180
